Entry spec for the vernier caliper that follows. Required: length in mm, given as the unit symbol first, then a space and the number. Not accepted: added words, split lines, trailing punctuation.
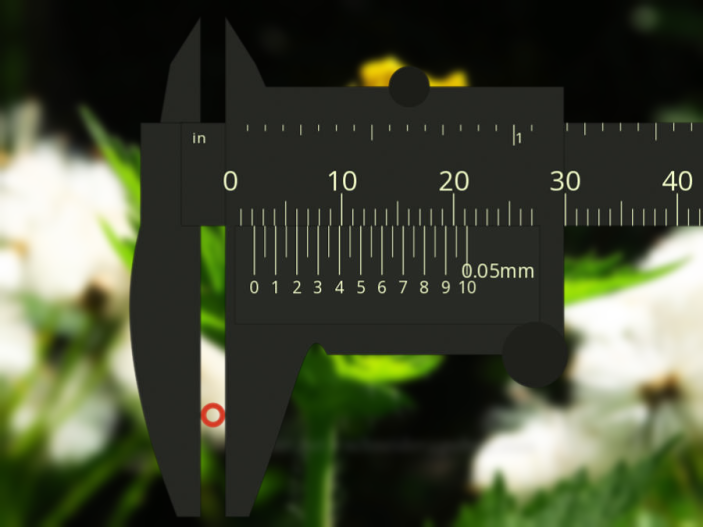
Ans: mm 2.2
